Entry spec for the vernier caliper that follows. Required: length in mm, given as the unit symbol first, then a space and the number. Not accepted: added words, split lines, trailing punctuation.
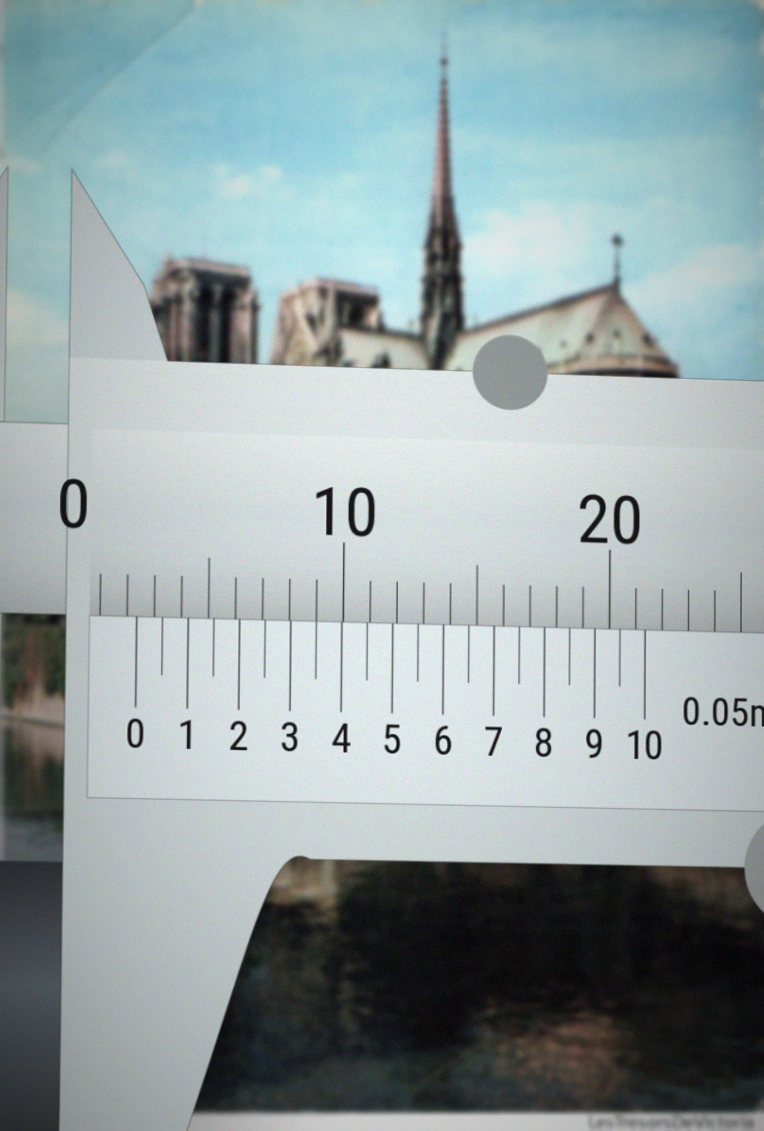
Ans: mm 2.35
